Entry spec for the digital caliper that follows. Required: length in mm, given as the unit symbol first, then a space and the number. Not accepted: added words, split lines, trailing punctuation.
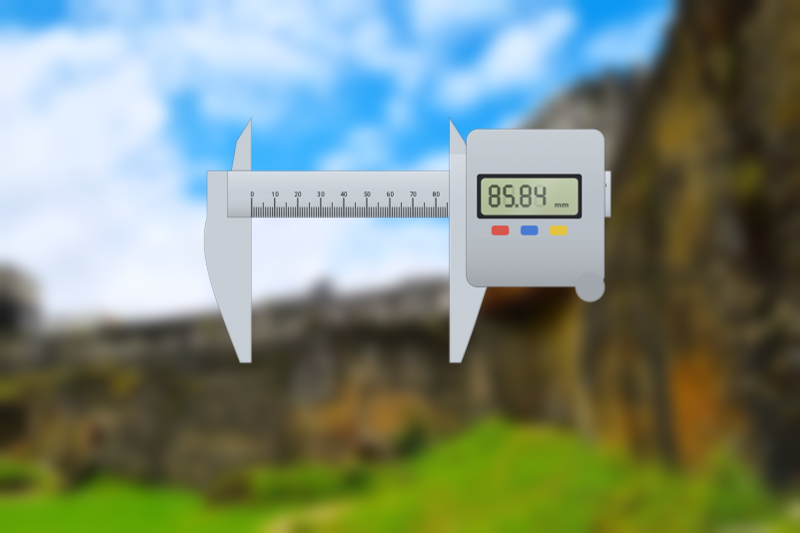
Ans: mm 85.84
